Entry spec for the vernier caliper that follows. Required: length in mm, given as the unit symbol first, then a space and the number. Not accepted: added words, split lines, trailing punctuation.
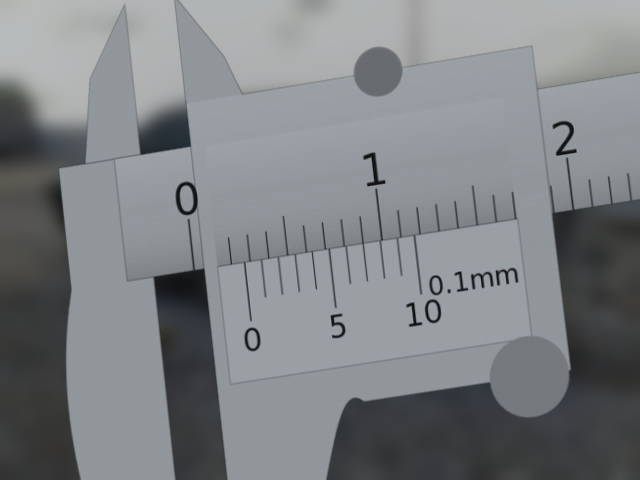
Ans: mm 2.7
